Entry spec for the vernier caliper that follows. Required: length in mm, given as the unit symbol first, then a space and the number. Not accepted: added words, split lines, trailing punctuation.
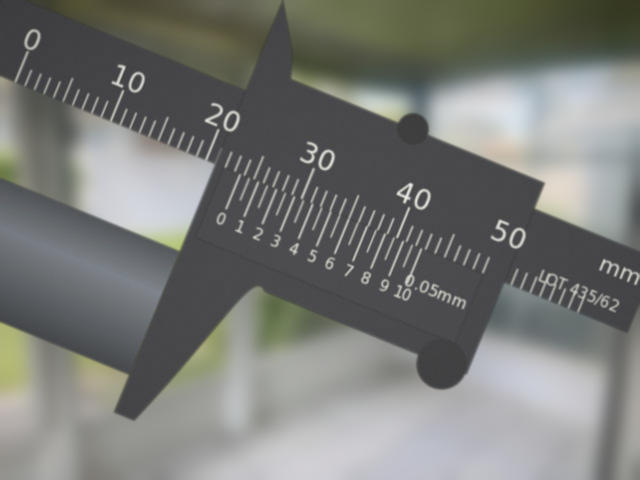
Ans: mm 23.6
